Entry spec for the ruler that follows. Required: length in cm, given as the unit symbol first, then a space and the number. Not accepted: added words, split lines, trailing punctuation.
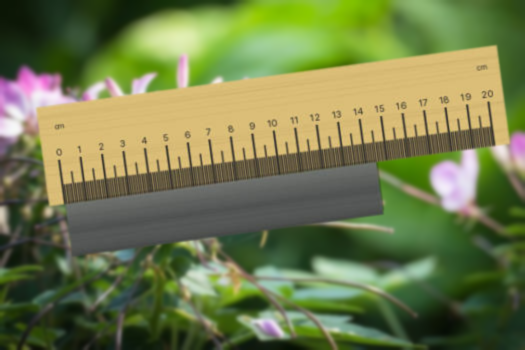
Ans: cm 14.5
